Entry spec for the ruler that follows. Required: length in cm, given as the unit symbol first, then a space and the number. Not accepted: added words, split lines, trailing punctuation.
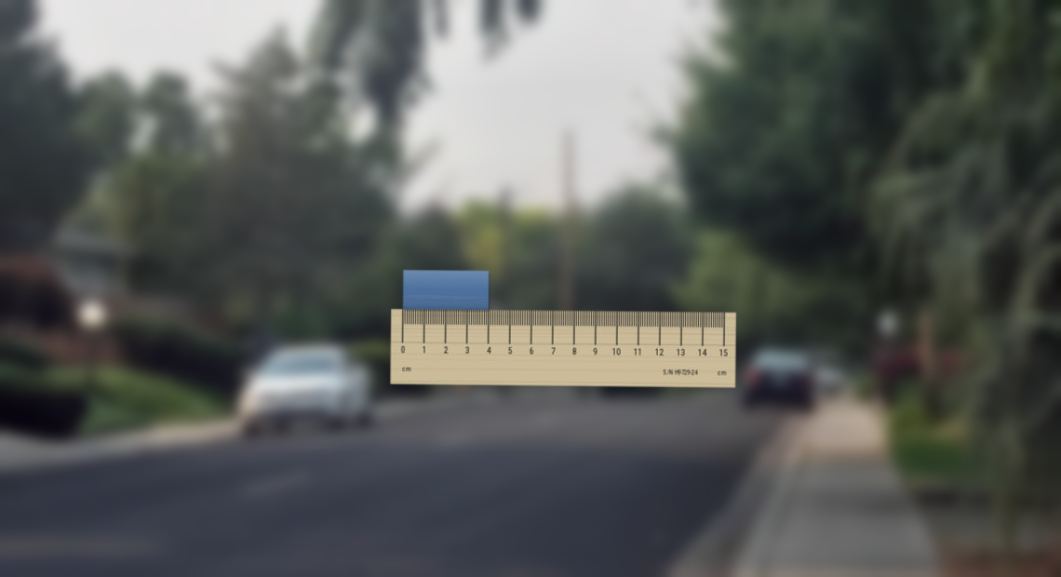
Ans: cm 4
